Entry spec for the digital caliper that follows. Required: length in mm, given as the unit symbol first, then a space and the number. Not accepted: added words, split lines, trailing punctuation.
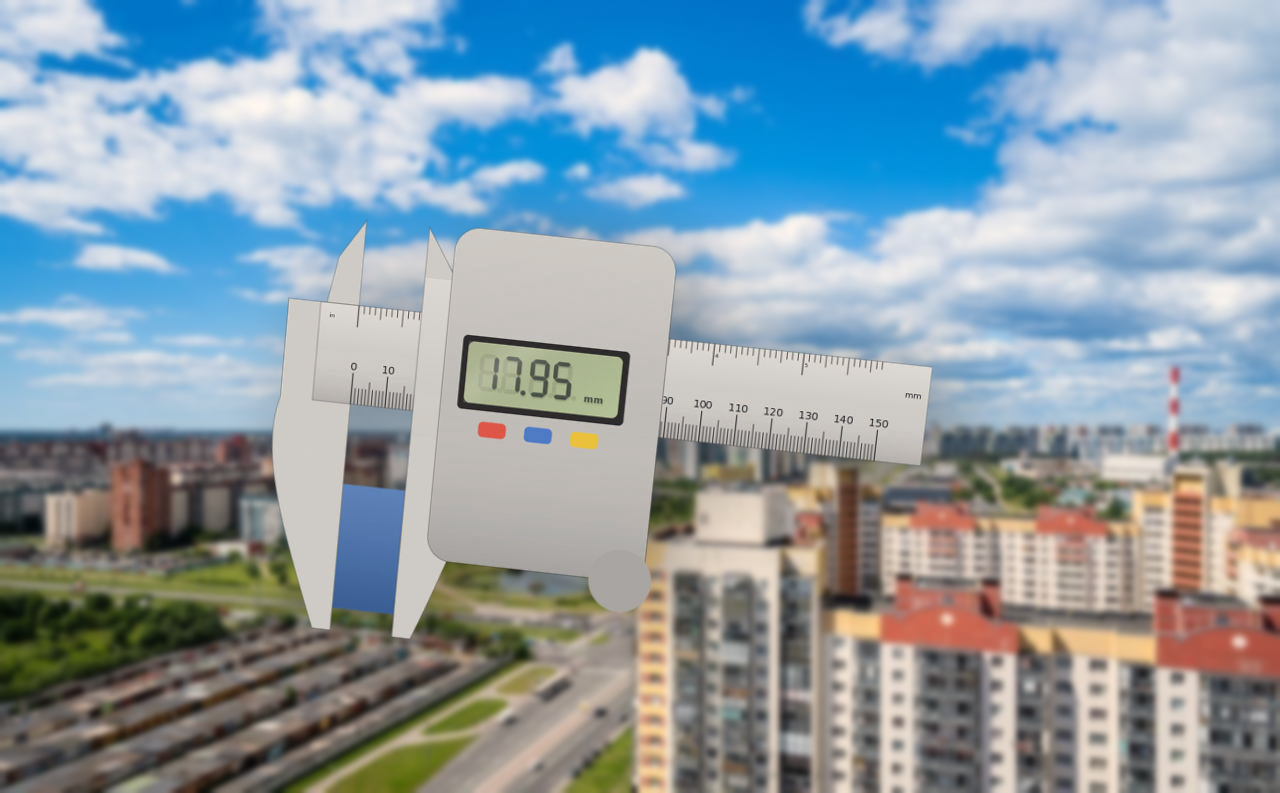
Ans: mm 17.95
